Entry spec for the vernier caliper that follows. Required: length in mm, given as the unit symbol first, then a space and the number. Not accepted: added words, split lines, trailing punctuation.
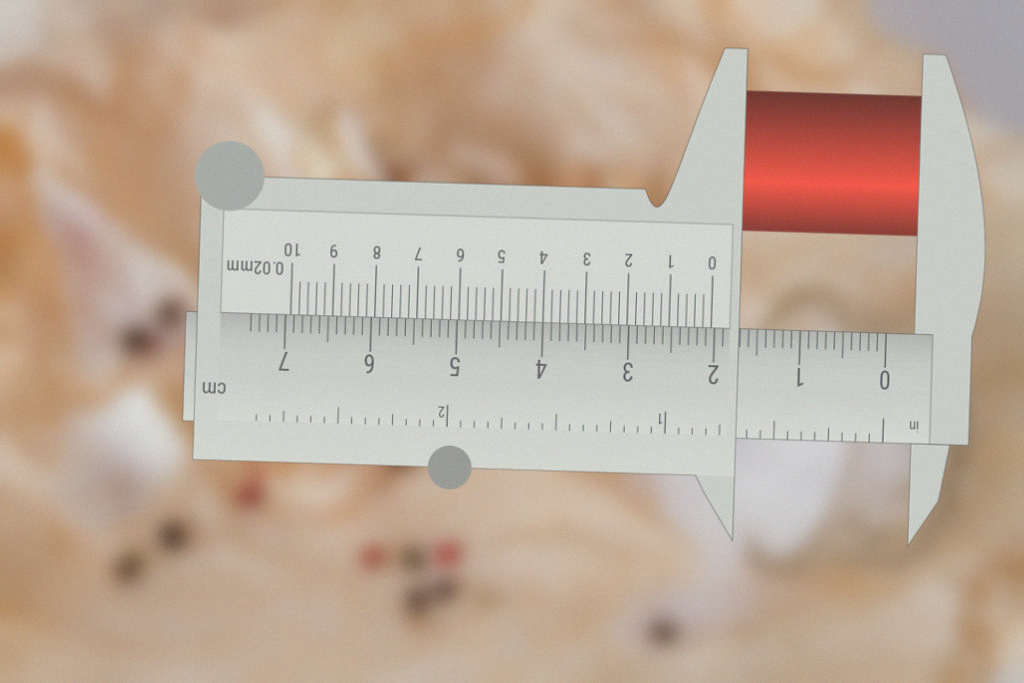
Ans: mm 20.4
